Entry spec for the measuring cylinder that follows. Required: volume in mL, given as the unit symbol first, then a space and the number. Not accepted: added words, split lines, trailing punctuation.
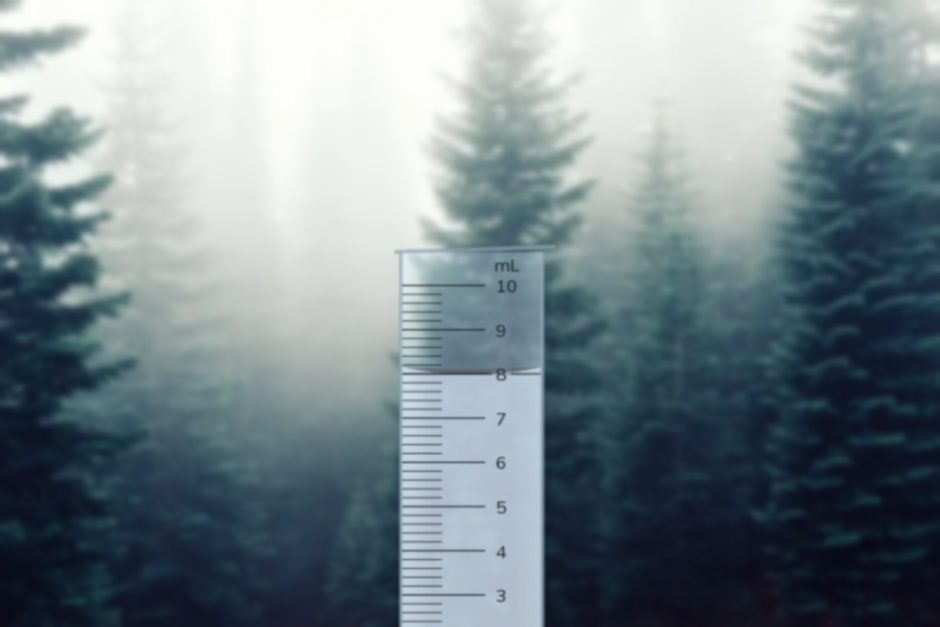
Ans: mL 8
